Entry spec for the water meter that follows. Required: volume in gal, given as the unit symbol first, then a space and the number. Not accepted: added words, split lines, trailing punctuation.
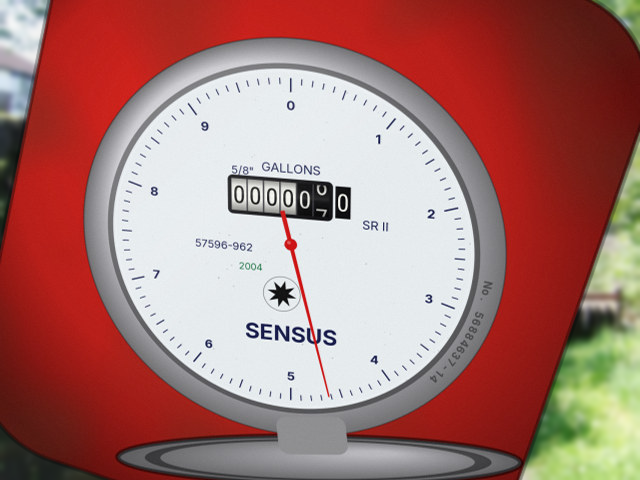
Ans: gal 64.6
